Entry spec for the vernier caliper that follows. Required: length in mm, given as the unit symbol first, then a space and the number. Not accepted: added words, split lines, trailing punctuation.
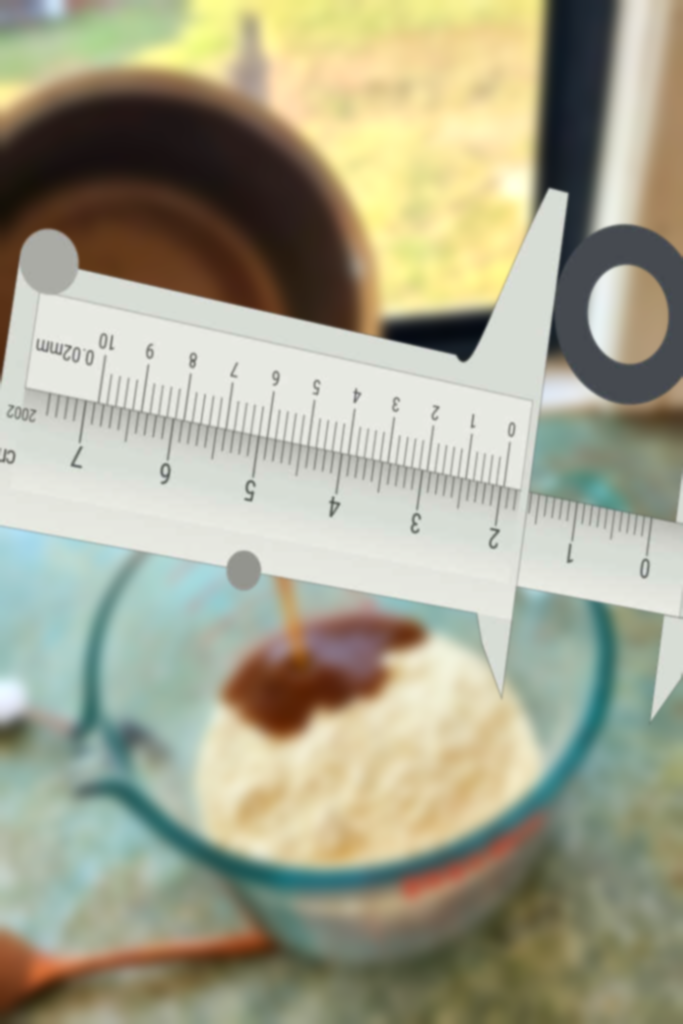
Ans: mm 19.6
